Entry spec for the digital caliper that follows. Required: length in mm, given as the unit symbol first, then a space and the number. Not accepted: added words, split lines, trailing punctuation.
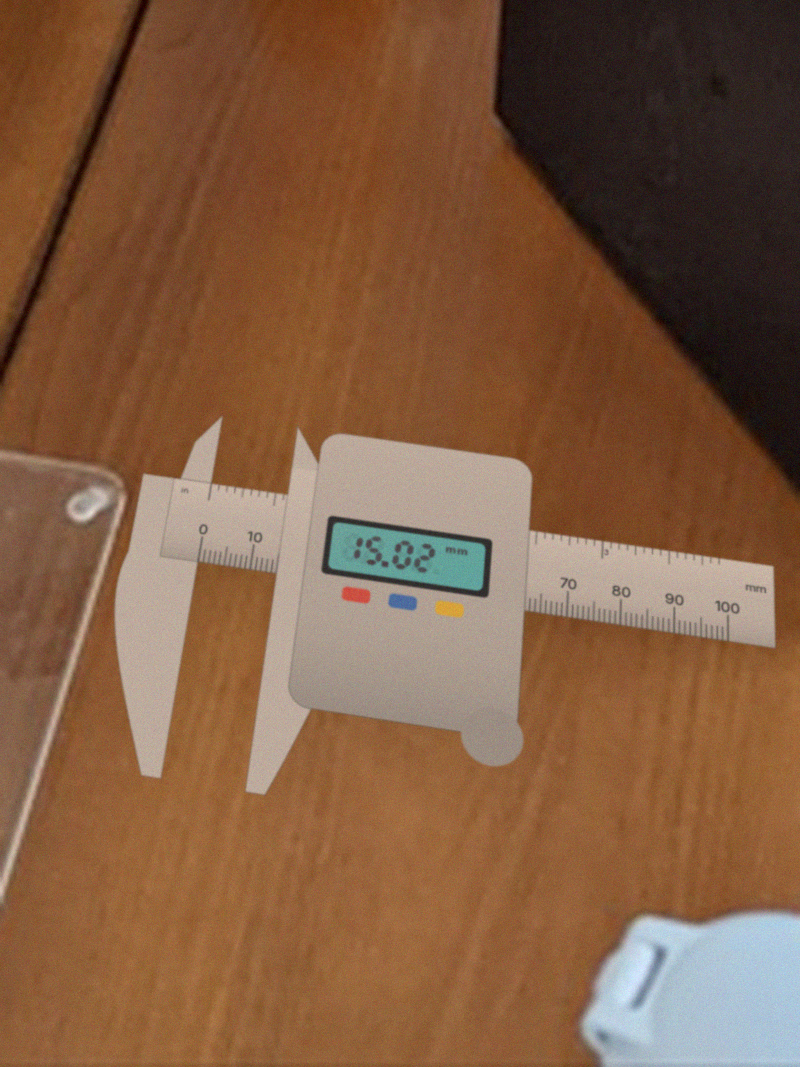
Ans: mm 15.02
